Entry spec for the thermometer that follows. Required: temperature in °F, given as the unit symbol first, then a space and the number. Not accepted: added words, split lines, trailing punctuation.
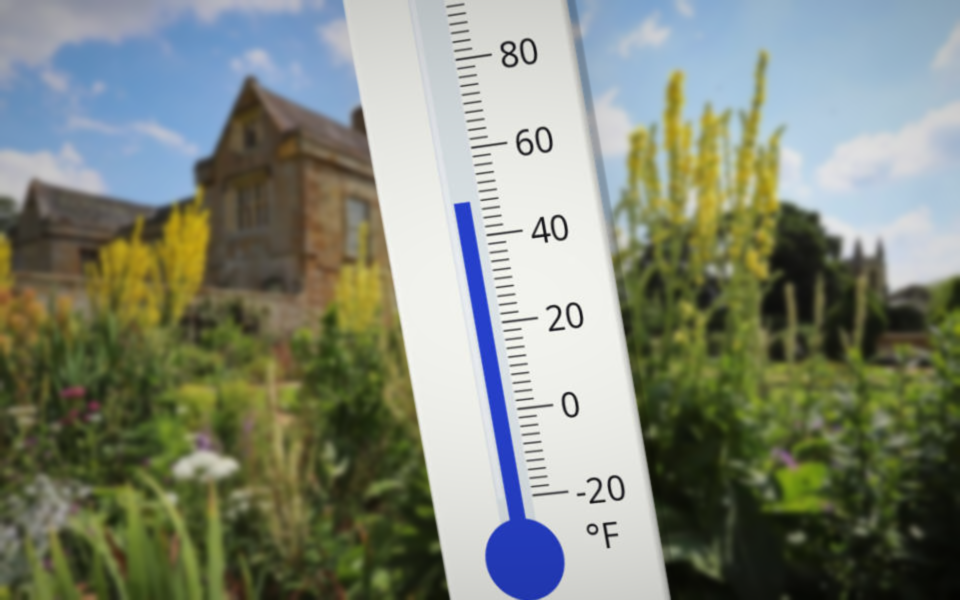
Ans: °F 48
